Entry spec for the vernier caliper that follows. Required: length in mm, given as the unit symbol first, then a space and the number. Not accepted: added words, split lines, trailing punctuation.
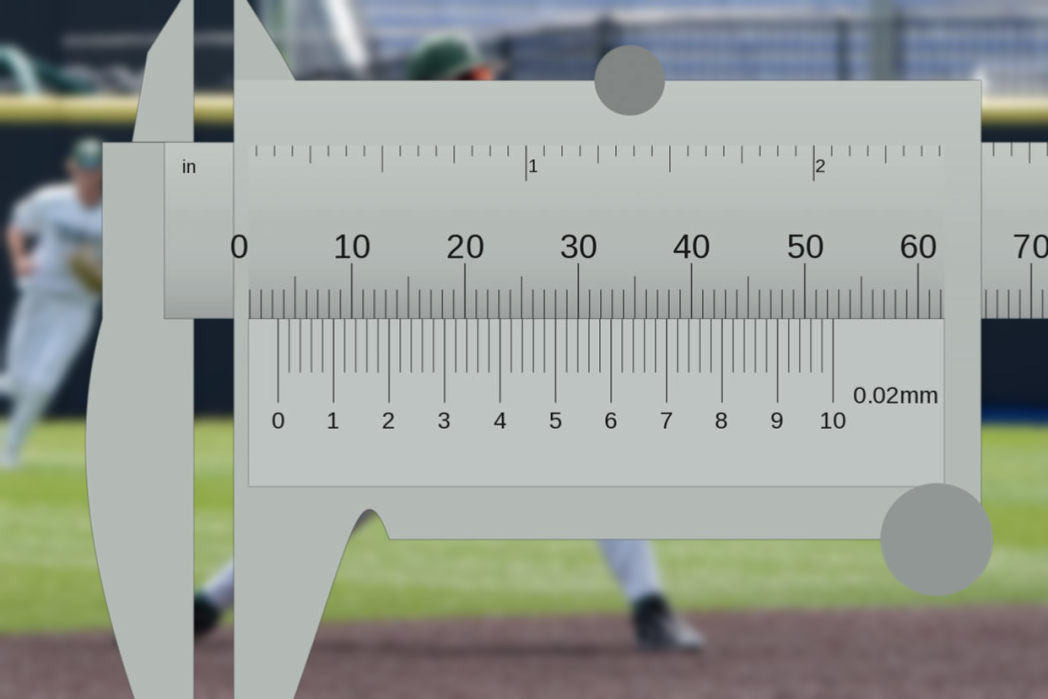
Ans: mm 3.5
